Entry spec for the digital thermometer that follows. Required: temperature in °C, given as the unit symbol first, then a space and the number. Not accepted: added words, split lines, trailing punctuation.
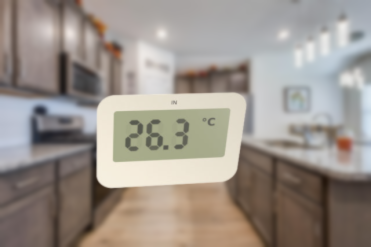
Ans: °C 26.3
